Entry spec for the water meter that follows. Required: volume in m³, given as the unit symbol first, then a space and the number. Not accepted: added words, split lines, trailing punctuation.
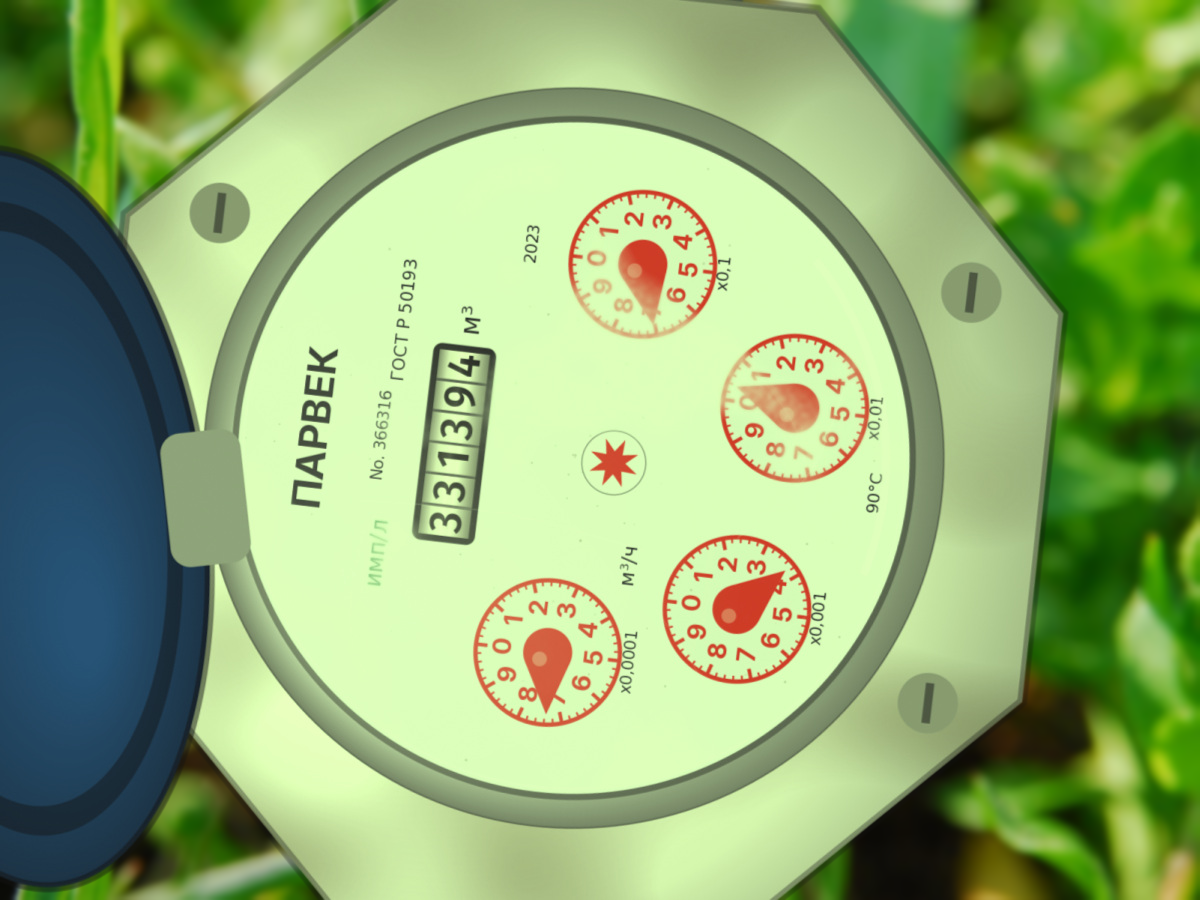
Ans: m³ 331394.7037
